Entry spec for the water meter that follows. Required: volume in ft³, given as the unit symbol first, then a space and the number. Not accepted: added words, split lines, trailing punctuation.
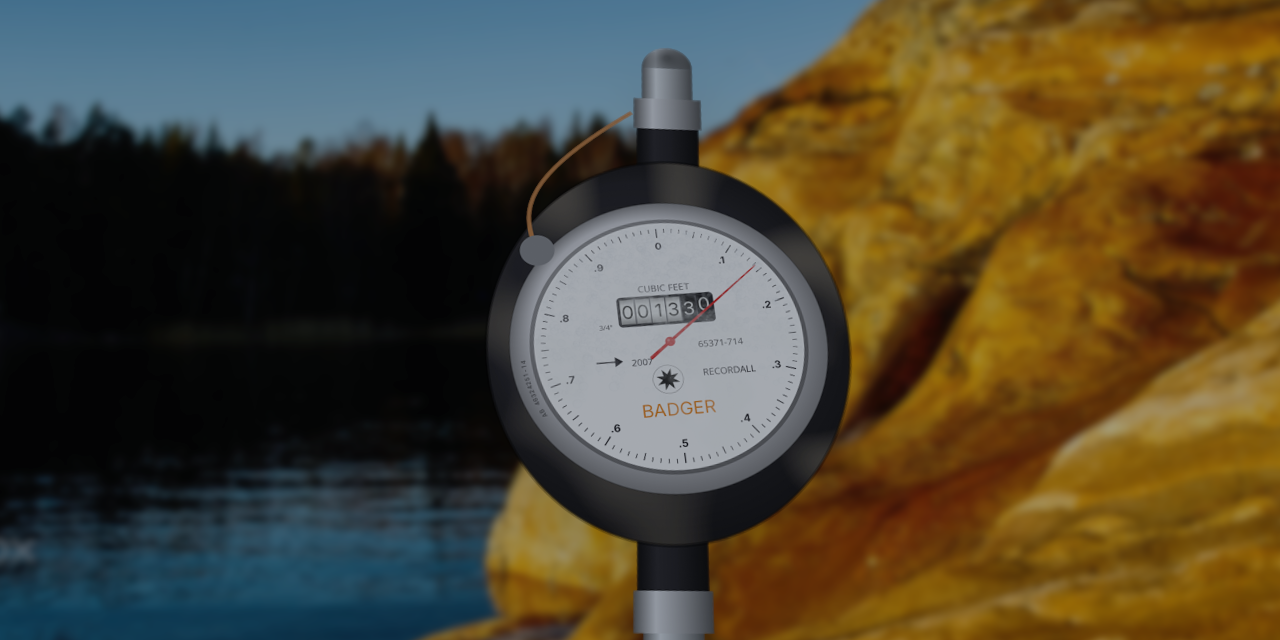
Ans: ft³ 1330.14
